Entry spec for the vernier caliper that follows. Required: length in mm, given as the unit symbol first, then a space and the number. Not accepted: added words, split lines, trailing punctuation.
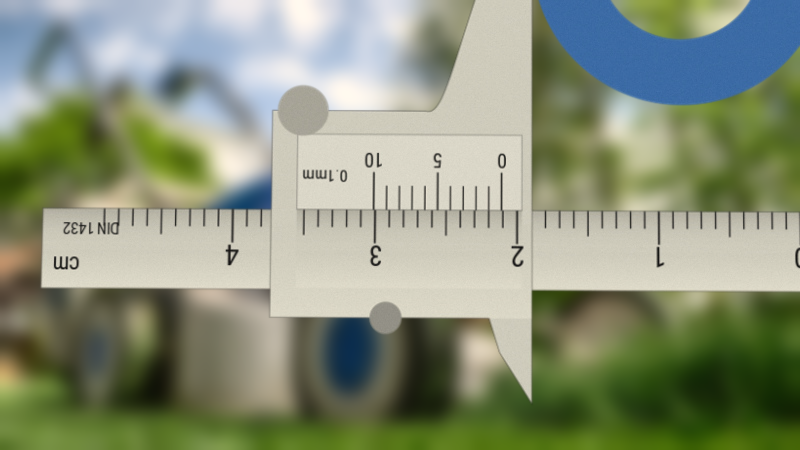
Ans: mm 21.1
